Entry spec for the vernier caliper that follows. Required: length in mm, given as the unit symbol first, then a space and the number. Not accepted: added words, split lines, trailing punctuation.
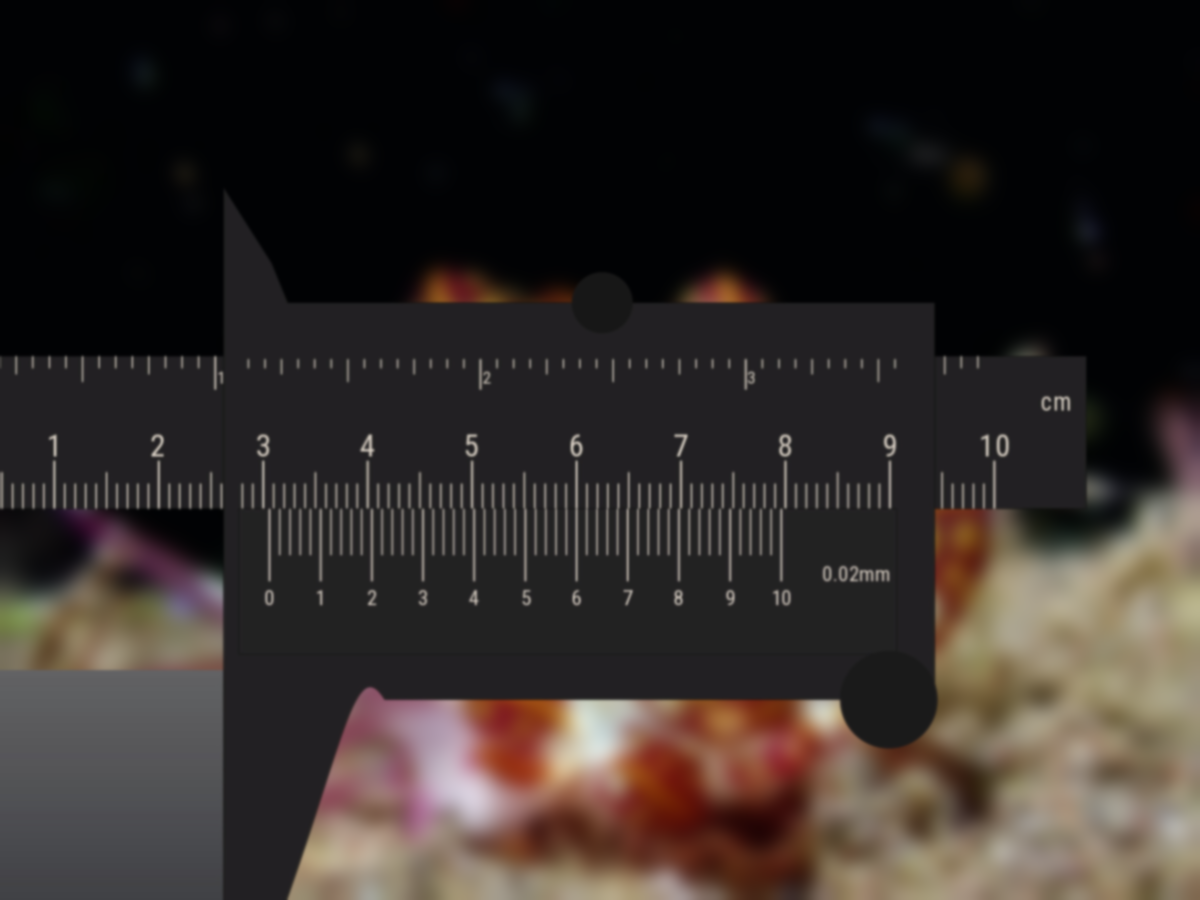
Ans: mm 30.6
